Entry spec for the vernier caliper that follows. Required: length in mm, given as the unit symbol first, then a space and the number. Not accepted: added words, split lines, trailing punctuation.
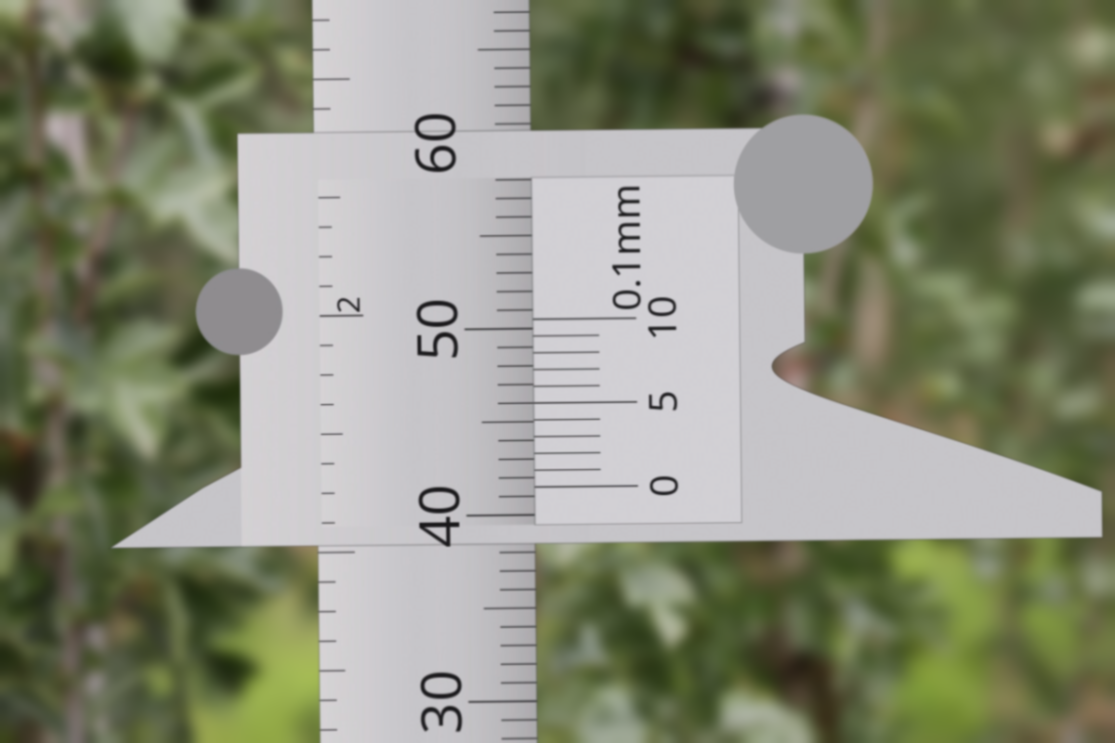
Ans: mm 41.5
